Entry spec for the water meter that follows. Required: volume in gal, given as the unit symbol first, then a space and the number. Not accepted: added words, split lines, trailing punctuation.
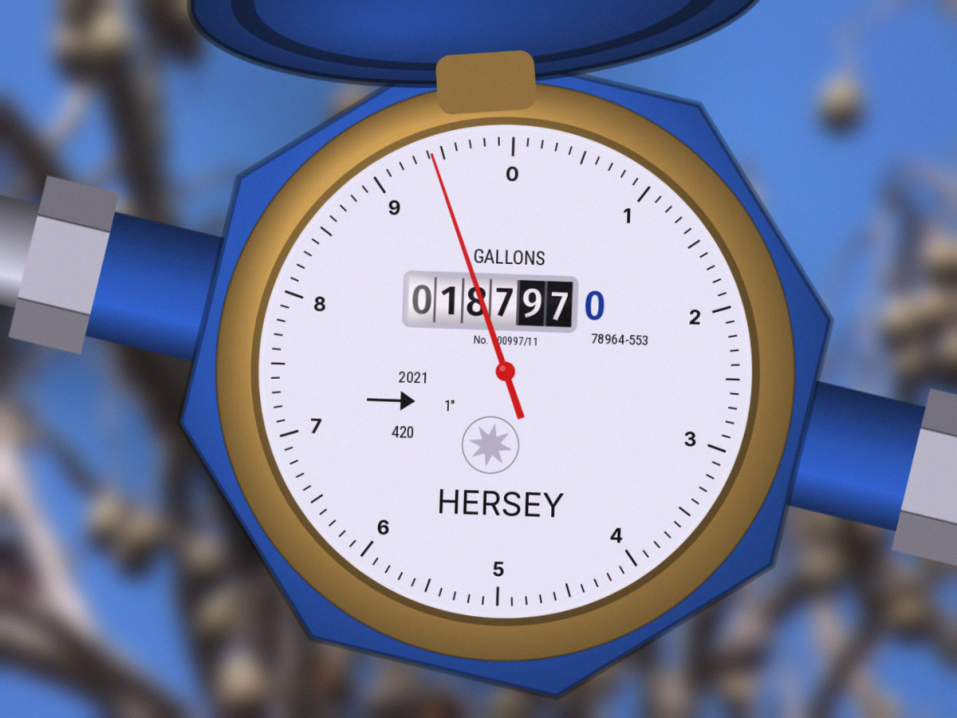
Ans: gal 187969.4
